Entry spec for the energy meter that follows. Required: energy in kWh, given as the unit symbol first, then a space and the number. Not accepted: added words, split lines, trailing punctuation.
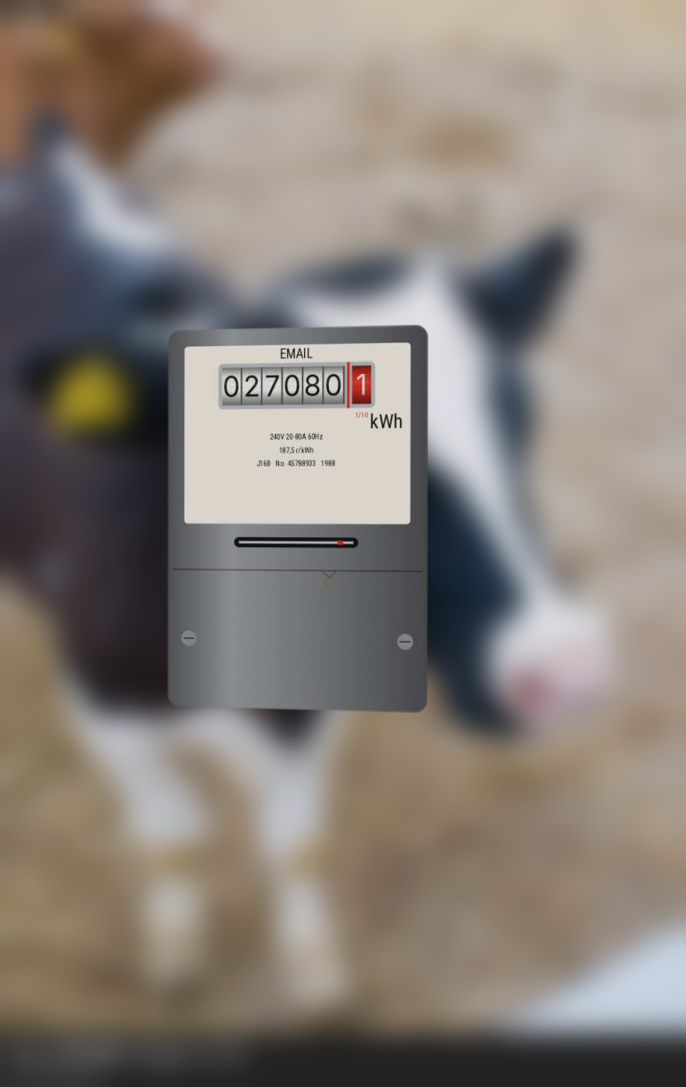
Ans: kWh 27080.1
